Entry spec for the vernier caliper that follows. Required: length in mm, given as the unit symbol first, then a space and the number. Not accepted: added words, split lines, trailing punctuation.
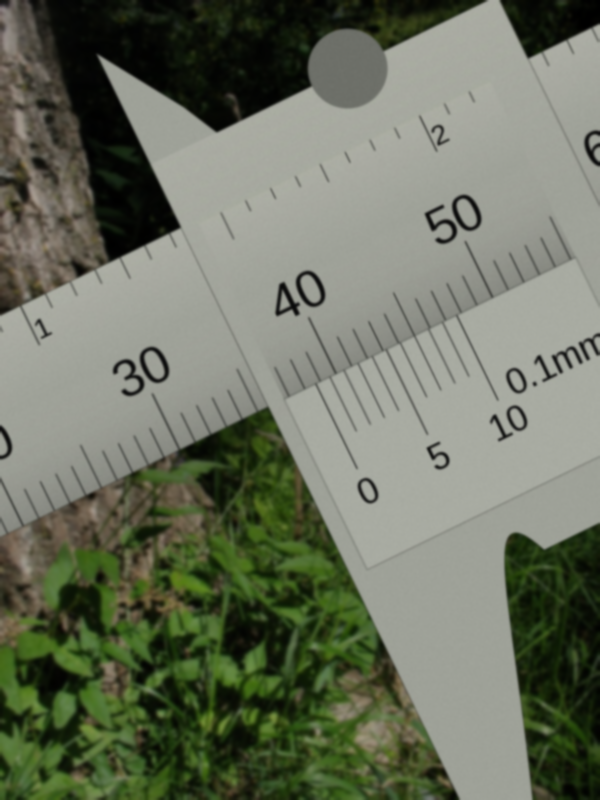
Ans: mm 38.7
